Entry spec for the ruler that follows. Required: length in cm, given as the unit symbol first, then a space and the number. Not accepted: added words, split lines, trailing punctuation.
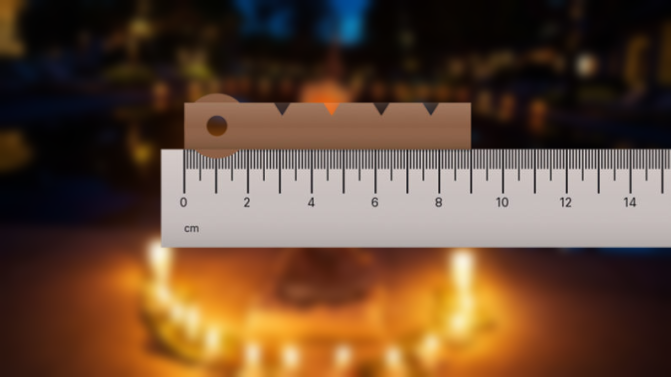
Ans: cm 9
